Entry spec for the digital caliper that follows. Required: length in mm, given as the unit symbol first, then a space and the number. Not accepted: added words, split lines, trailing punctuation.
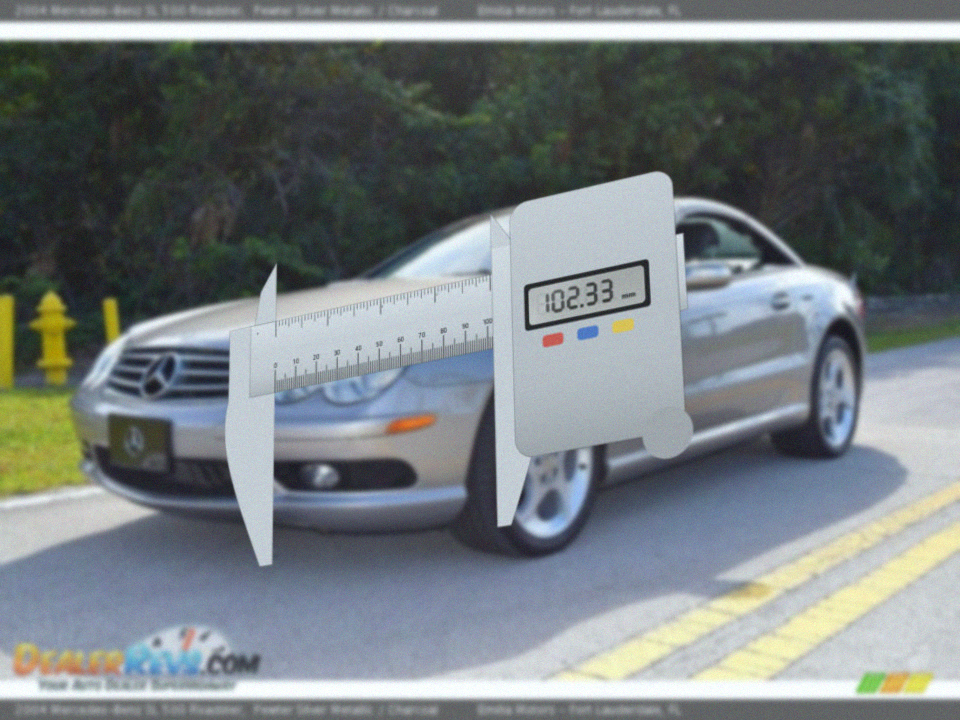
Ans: mm 102.33
